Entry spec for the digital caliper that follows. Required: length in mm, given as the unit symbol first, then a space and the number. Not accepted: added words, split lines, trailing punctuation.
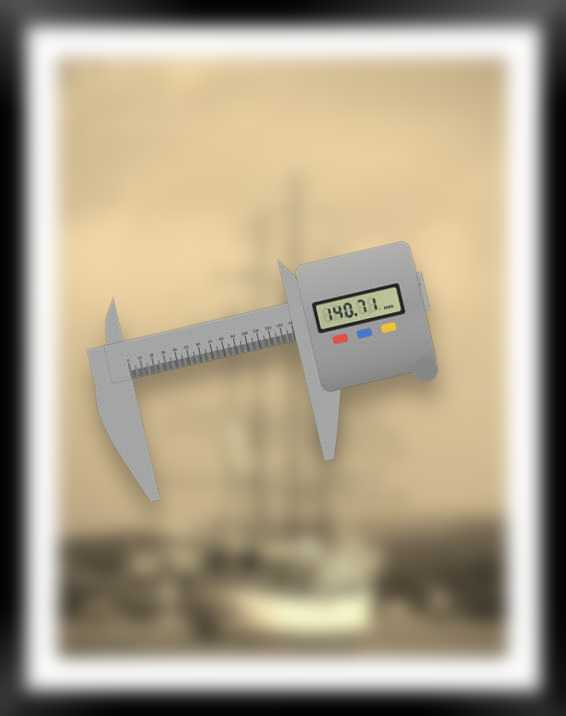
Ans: mm 140.71
